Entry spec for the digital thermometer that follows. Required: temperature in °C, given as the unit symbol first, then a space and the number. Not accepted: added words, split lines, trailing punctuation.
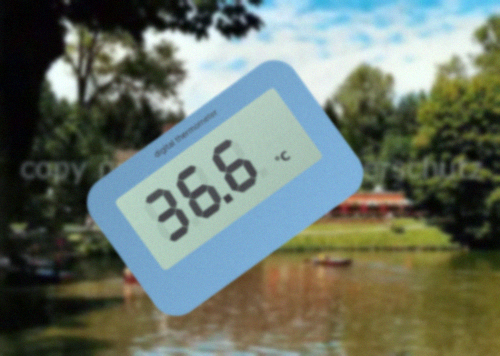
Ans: °C 36.6
